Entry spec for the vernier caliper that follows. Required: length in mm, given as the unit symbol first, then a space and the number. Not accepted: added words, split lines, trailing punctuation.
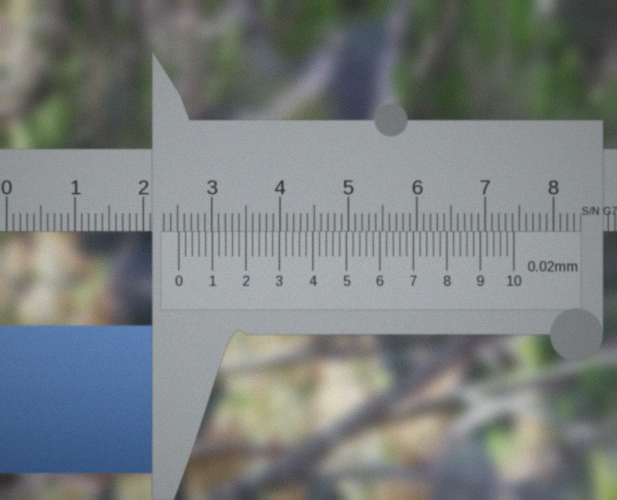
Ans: mm 25.2
